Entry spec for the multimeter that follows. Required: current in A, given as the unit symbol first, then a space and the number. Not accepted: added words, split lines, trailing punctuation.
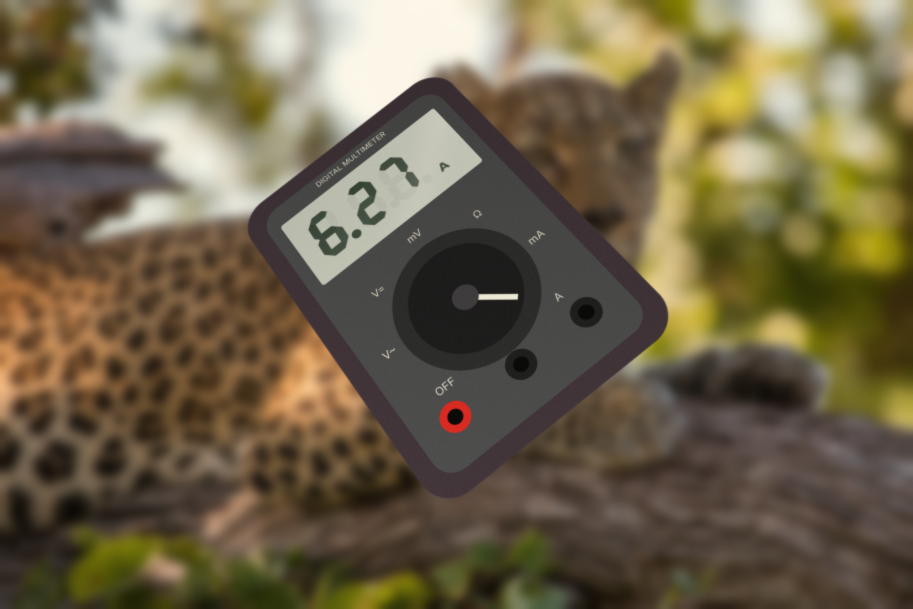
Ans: A 6.27
